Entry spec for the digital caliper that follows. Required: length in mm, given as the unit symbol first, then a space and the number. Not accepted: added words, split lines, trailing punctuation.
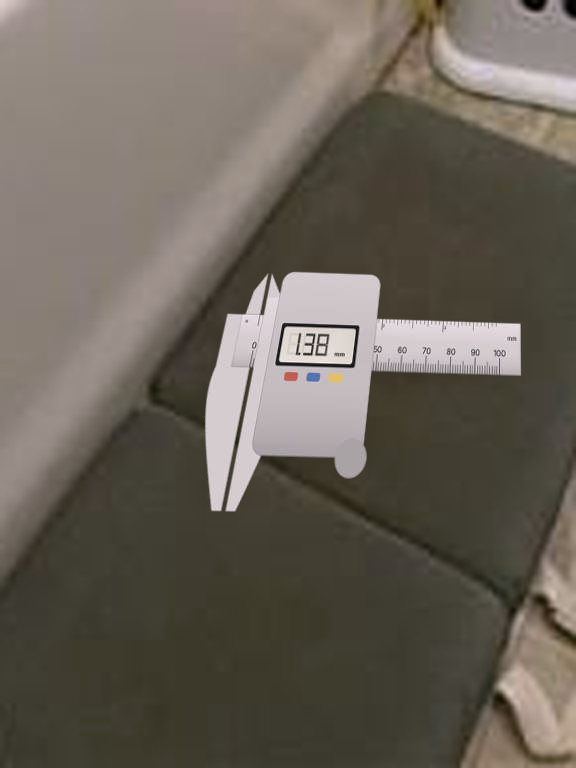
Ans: mm 1.38
